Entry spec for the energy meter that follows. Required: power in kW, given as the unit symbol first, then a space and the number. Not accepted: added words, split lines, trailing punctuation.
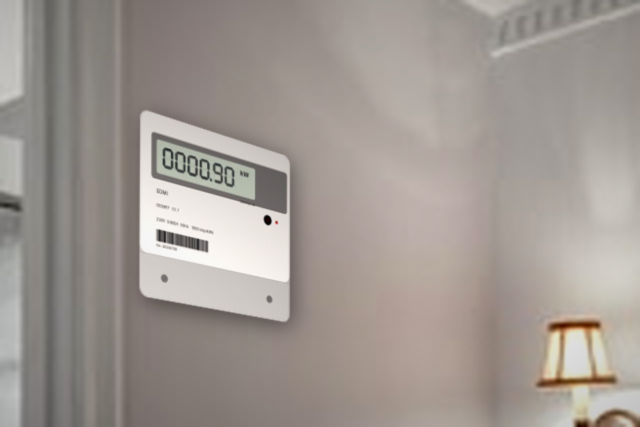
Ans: kW 0.90
